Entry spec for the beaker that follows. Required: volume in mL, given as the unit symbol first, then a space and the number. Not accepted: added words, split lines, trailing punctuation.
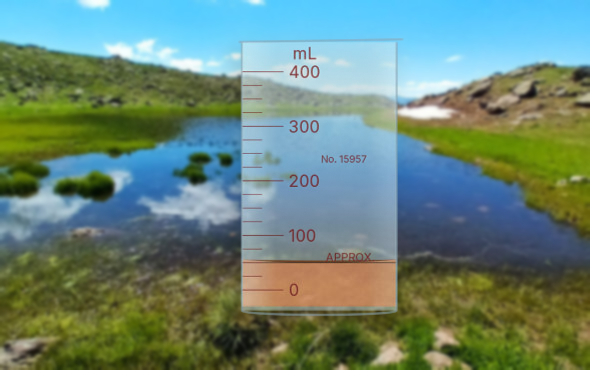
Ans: mL 50
